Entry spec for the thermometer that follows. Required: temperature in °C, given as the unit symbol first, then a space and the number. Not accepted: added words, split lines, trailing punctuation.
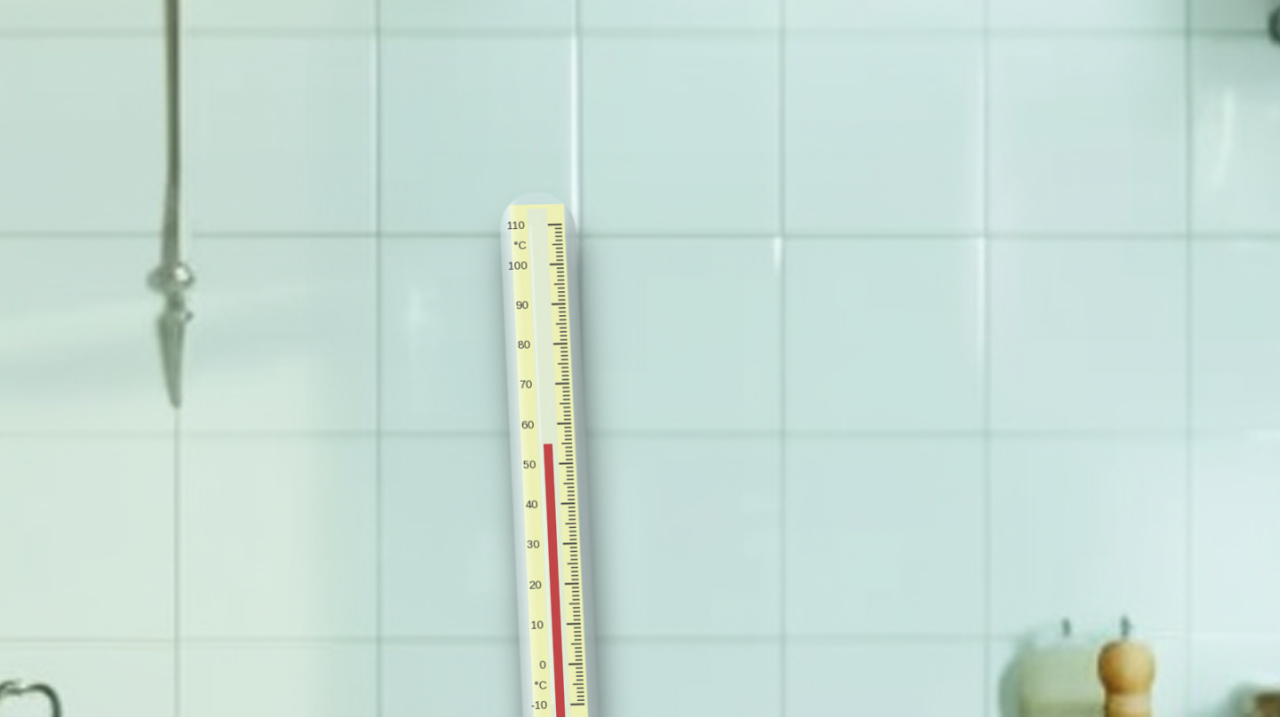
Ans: °C 55
